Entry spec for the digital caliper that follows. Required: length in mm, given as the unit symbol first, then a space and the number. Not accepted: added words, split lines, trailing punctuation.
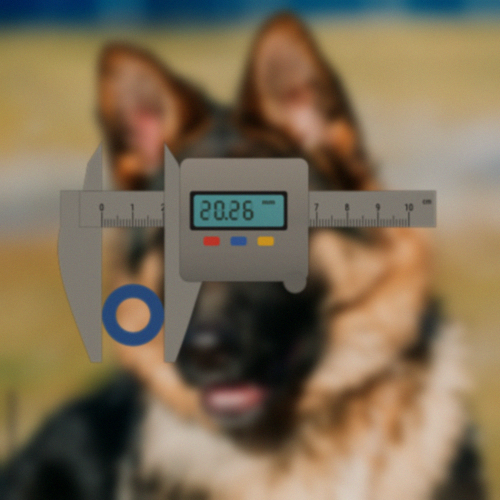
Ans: mm 20.26
